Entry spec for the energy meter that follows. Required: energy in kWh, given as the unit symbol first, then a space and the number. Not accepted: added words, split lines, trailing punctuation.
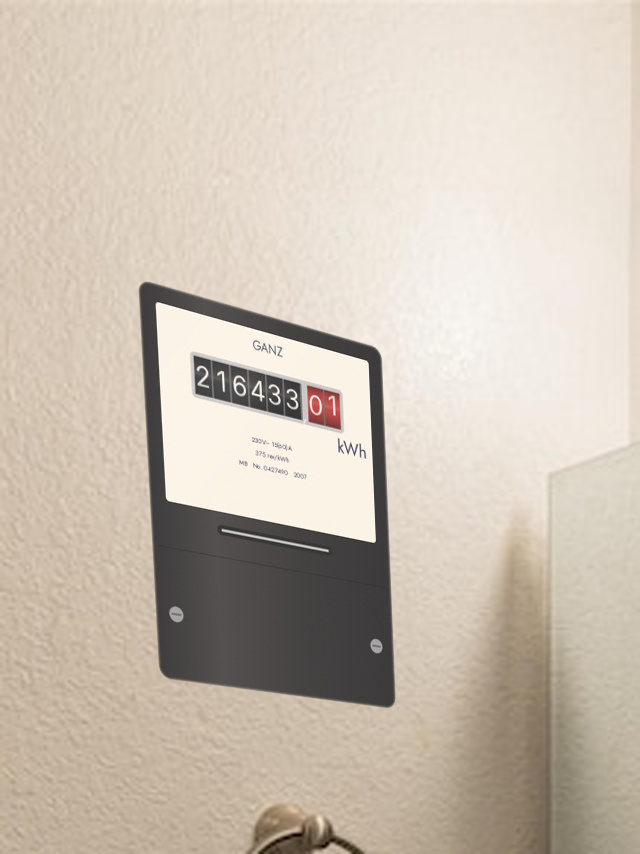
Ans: kWh 216433.01
